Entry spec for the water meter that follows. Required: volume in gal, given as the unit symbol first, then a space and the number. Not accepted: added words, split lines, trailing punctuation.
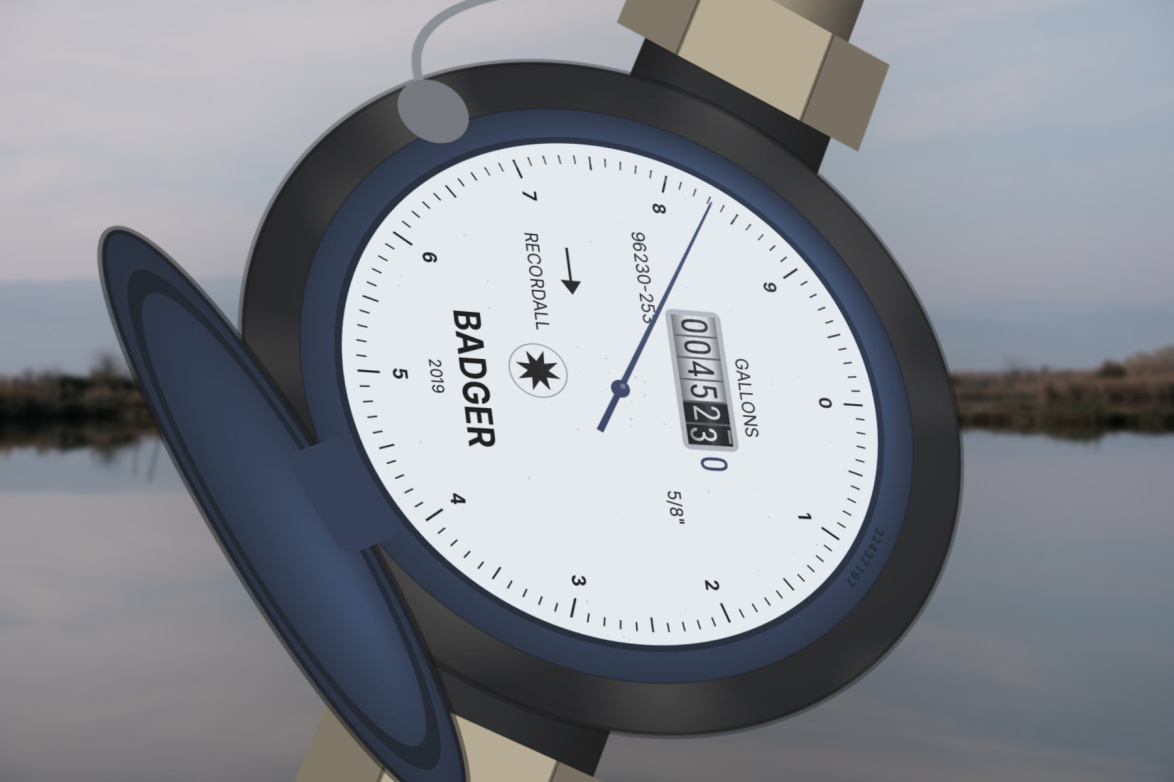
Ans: gal 45228.3
